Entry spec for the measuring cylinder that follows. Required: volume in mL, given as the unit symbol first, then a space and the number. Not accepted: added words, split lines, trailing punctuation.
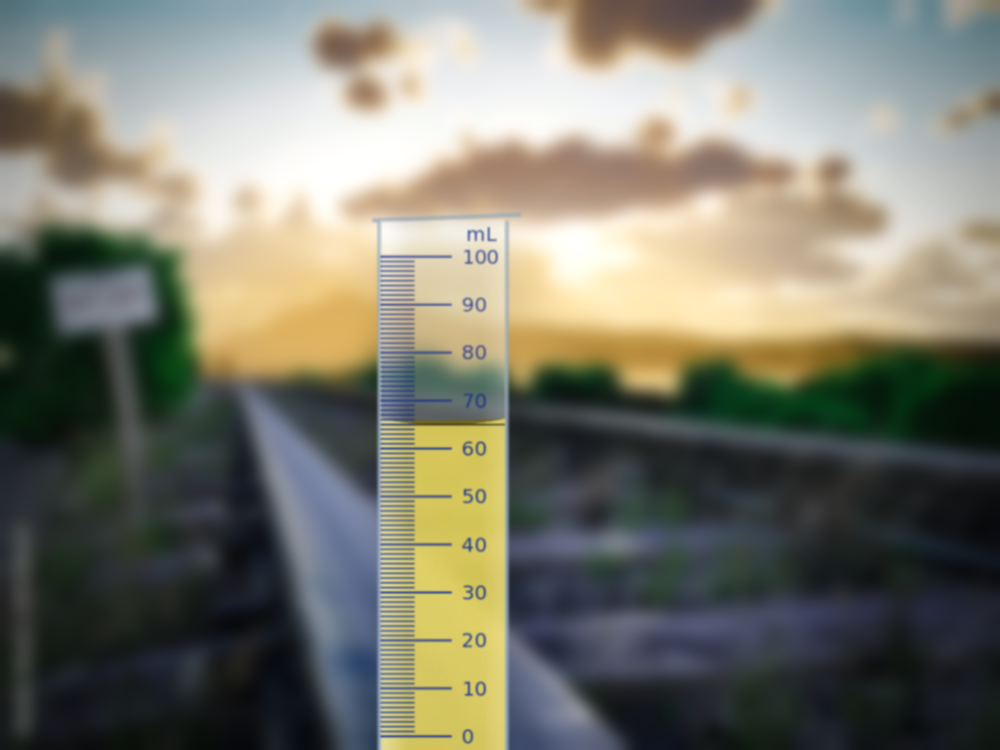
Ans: mL 65
